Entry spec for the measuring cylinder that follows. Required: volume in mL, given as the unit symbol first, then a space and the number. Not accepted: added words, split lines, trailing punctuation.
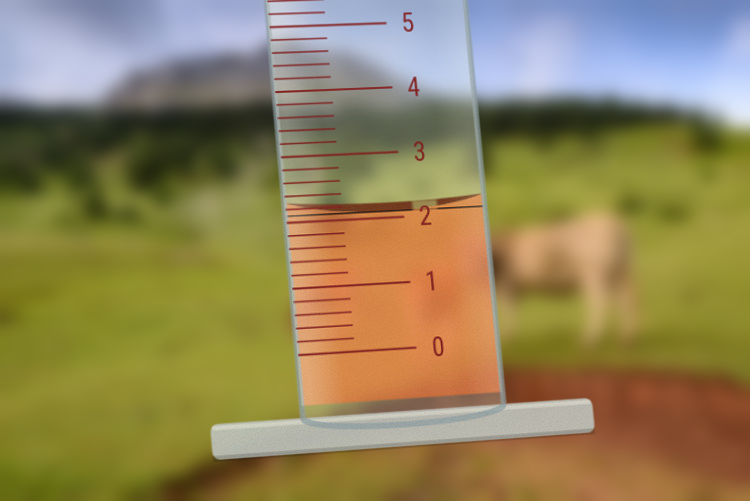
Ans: mL 2.1
